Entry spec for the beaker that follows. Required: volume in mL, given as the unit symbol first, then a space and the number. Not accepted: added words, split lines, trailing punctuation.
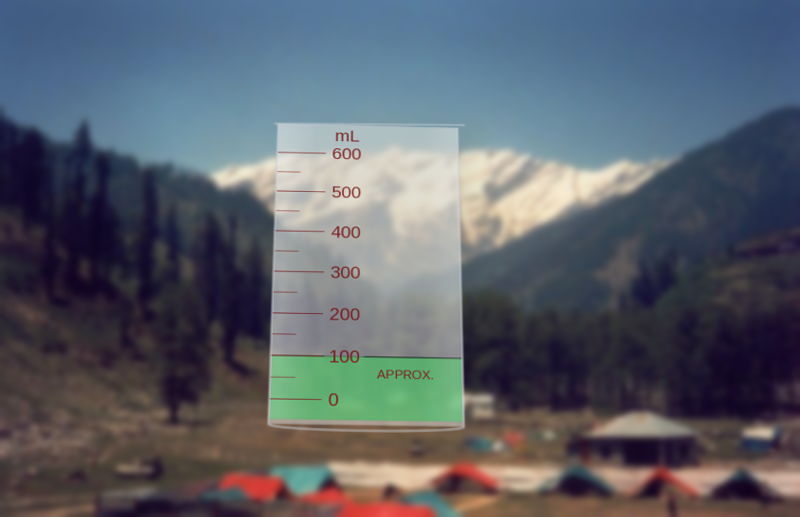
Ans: mL 100
